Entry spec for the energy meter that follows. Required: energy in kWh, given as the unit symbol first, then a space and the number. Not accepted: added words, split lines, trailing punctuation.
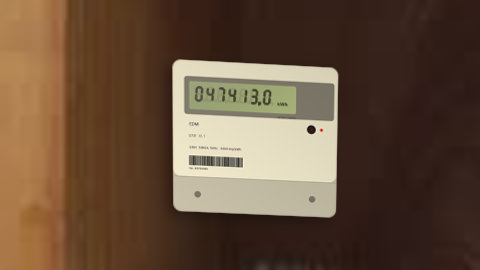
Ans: kWh 47413.0
